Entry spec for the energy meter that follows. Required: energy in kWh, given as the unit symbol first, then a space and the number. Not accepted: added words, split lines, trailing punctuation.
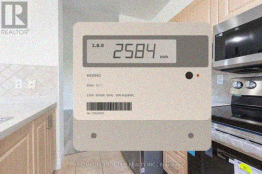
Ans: kWh 2584
